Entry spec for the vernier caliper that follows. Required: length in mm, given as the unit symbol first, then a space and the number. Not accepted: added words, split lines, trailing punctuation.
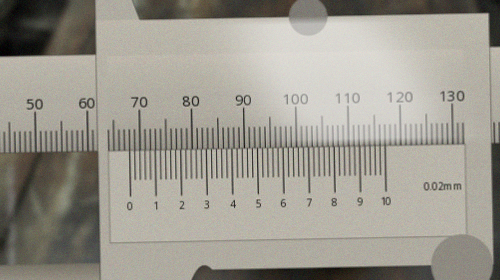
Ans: mm 68.0
